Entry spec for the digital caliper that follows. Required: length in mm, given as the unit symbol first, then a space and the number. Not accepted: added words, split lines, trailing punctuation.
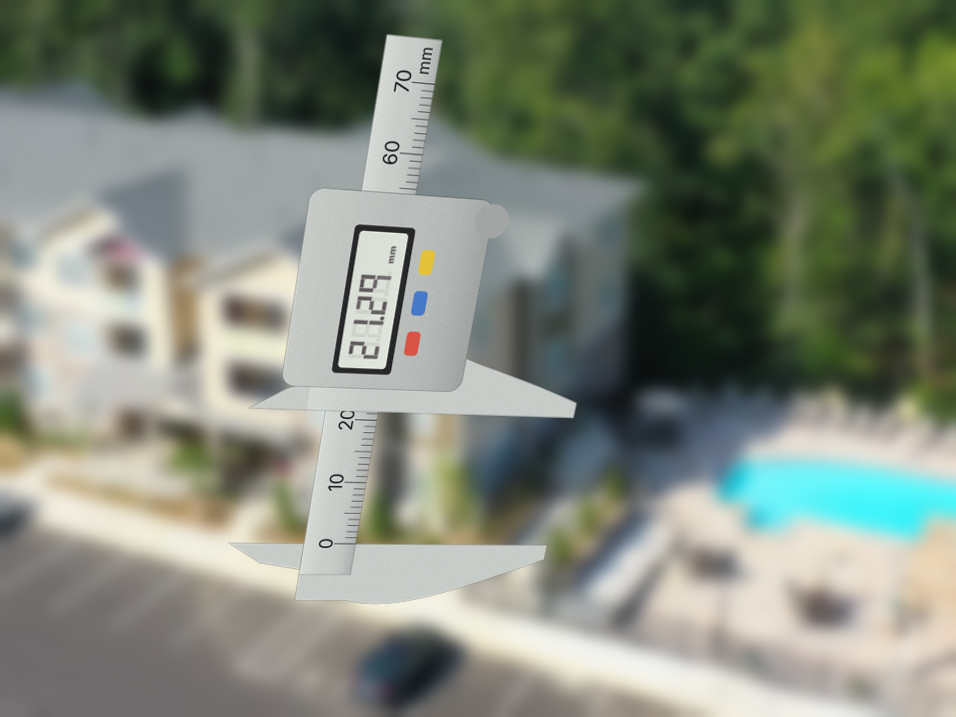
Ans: mm 21.29
